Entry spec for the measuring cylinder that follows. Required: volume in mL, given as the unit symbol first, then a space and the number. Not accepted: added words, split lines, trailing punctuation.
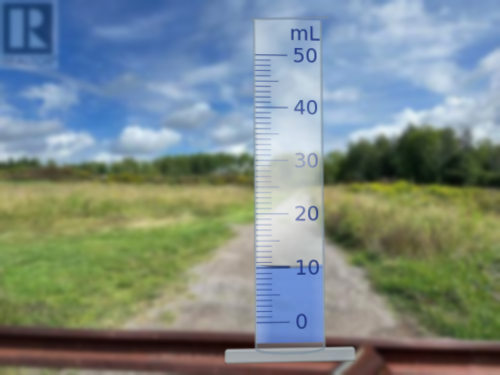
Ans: mL 10
